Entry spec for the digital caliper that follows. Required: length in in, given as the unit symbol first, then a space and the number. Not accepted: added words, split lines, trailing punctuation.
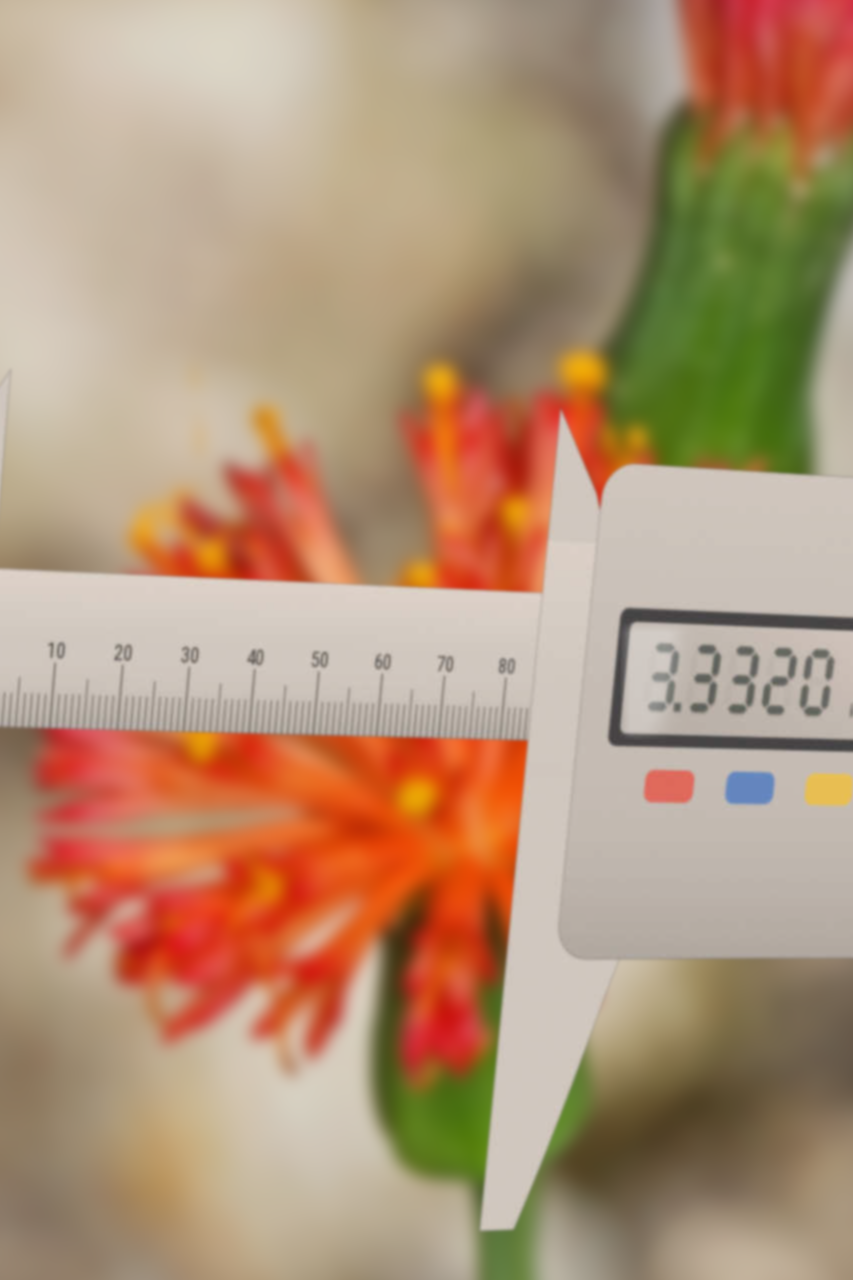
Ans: in 3.3320
